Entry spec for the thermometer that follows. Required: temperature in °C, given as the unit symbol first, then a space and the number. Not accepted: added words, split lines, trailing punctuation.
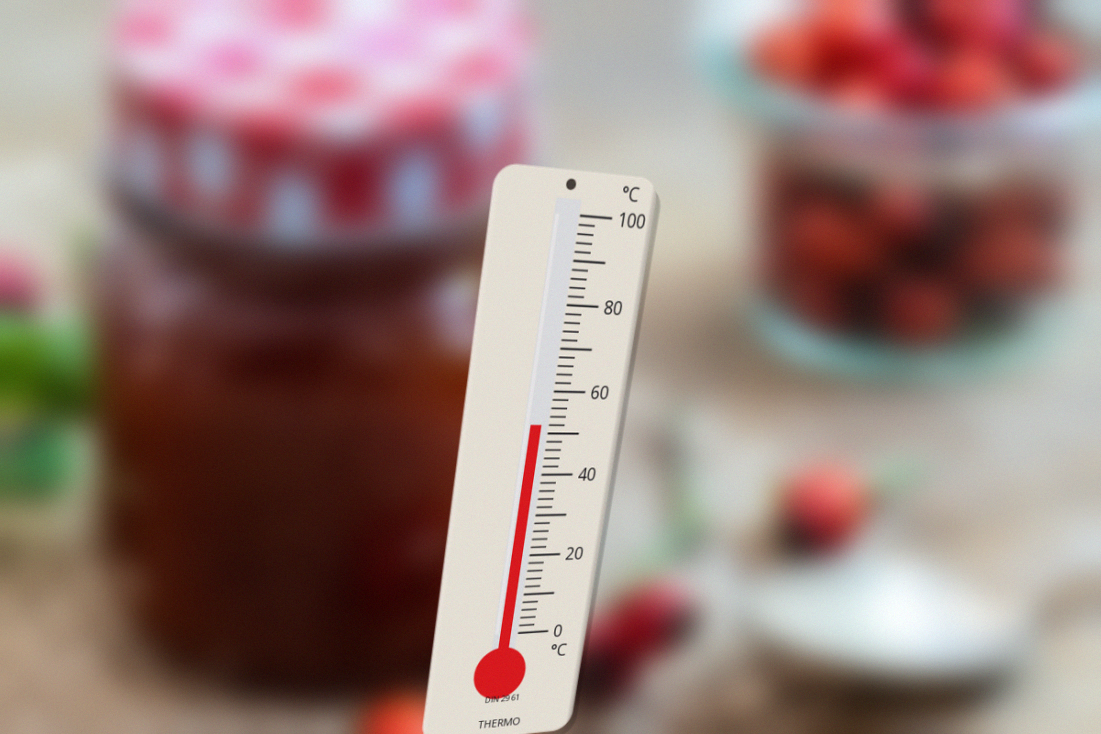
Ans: °C 52
